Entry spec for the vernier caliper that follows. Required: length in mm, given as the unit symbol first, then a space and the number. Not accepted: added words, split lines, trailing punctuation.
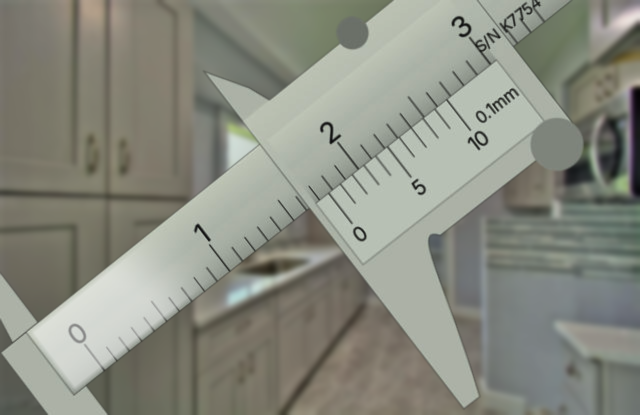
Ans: mm 17.7
